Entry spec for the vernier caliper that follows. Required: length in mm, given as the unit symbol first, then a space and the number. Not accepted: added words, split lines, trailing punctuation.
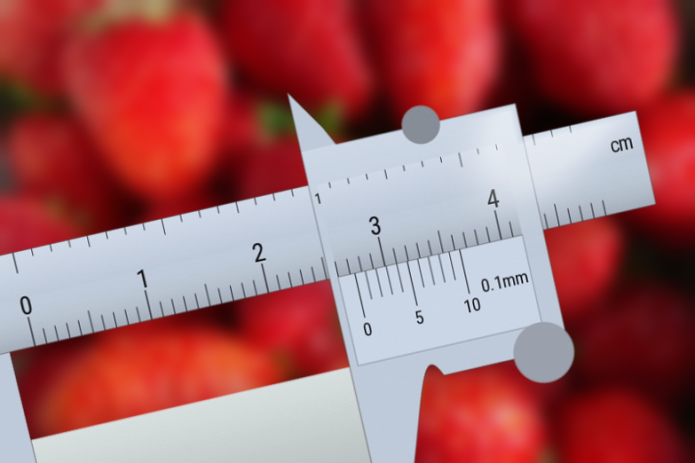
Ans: mm 27.4
